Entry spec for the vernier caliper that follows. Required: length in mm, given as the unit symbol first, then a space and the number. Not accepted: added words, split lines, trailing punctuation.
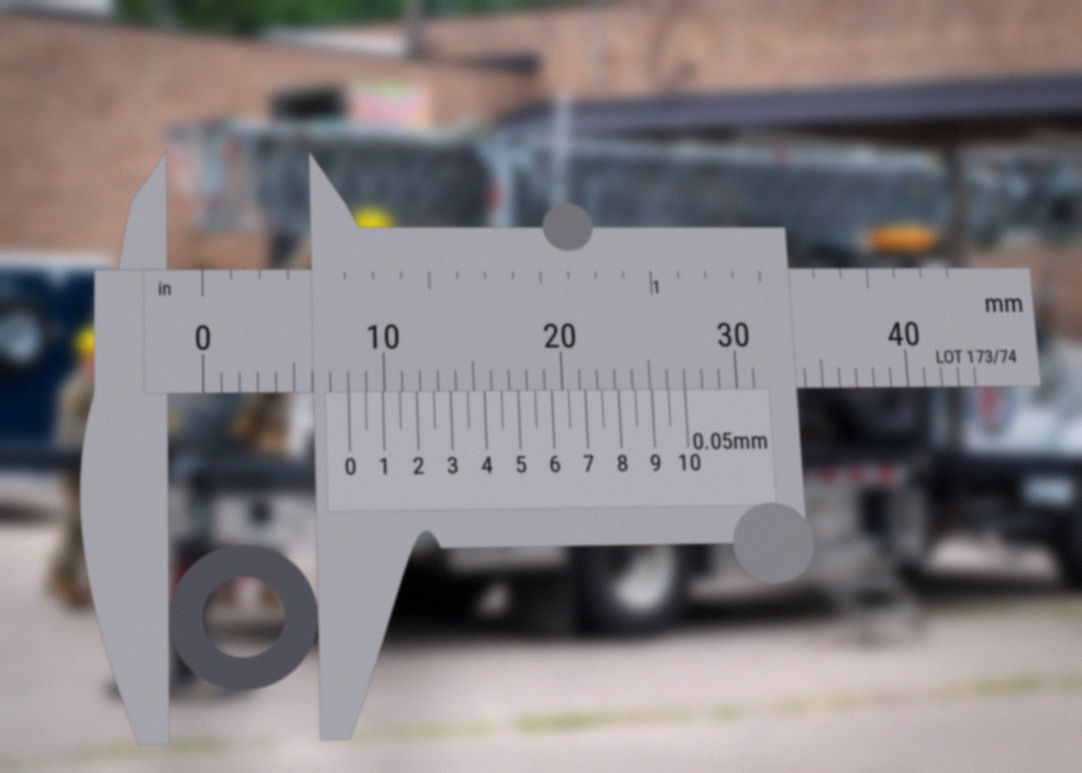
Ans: mm 8.0
